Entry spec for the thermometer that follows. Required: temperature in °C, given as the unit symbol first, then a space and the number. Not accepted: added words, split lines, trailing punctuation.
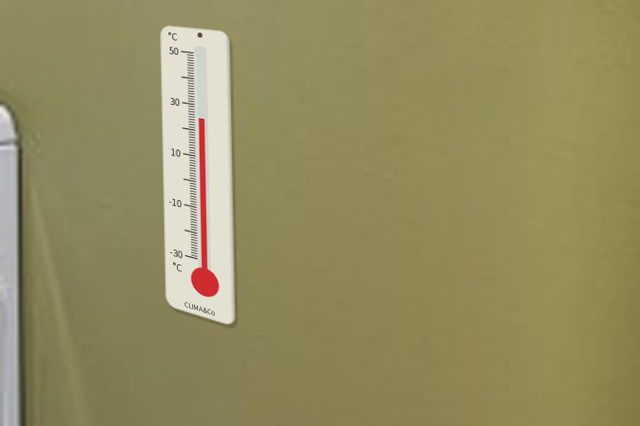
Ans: °C 25
